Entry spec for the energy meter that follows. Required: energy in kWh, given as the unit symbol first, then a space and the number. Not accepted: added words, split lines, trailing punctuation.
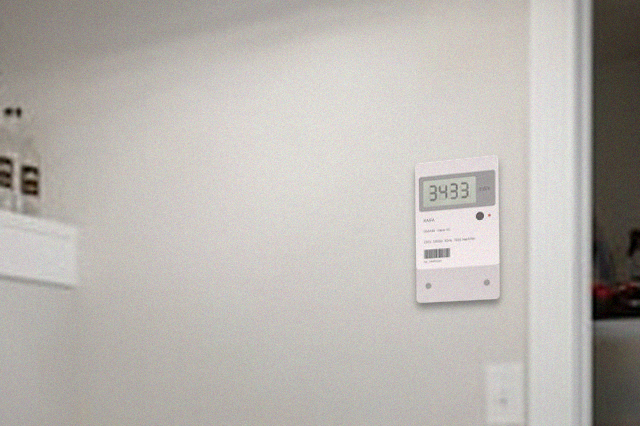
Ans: kWh 3433
